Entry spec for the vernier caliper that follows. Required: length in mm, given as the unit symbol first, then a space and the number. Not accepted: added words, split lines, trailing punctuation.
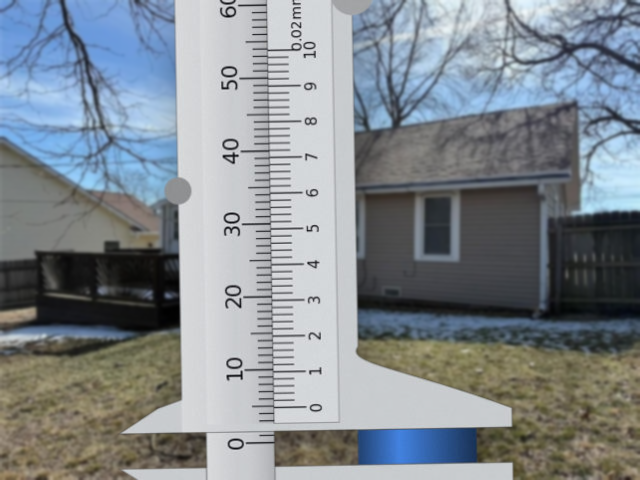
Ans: mm 4.8
